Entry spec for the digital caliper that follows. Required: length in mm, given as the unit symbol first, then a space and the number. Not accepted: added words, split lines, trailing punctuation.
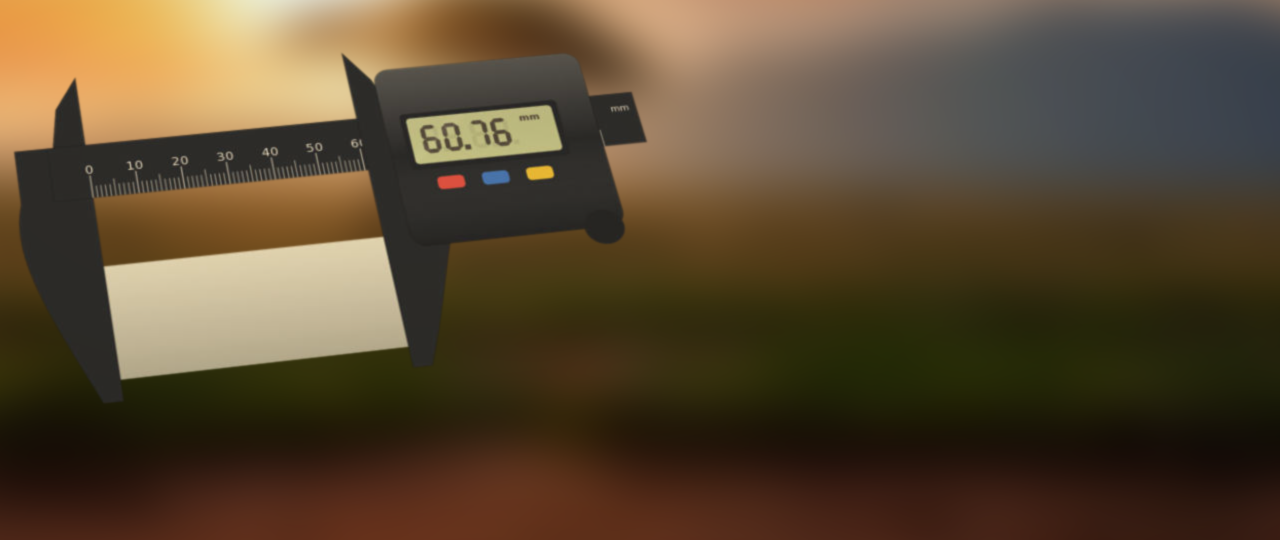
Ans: mm 60.76
